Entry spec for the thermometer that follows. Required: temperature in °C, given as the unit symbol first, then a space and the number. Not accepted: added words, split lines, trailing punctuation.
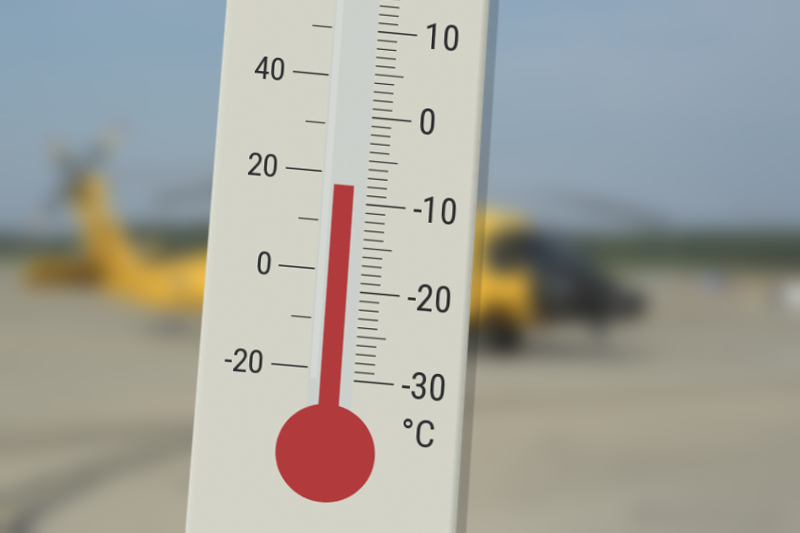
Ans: °C -8
